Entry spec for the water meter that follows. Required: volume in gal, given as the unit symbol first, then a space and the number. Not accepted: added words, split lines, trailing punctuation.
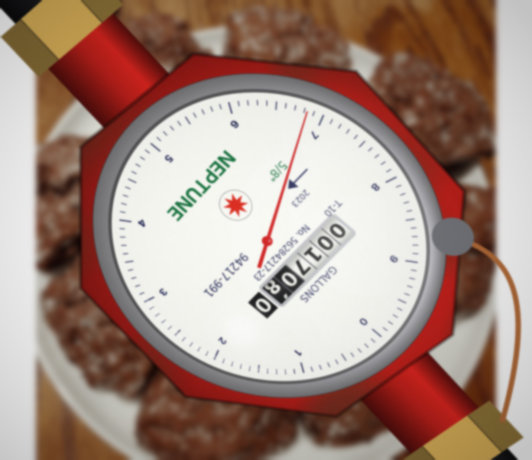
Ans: gal 17076.8
